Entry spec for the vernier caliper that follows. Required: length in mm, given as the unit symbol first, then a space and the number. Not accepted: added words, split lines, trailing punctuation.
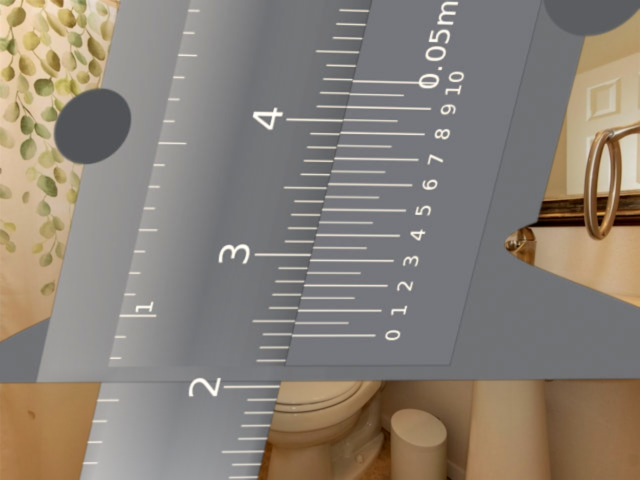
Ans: mm 23.9
